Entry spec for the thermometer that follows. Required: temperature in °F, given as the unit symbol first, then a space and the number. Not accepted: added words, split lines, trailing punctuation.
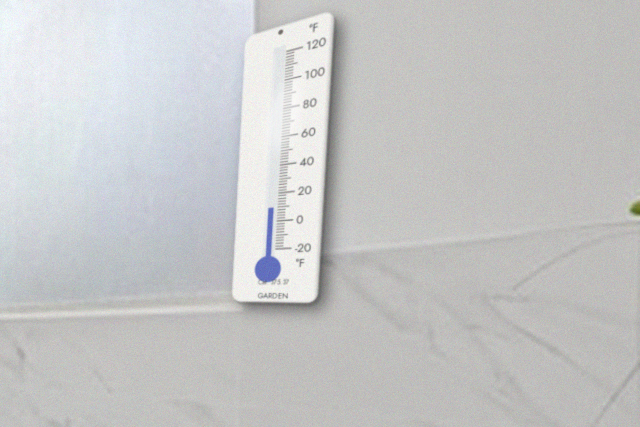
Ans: °F 10
